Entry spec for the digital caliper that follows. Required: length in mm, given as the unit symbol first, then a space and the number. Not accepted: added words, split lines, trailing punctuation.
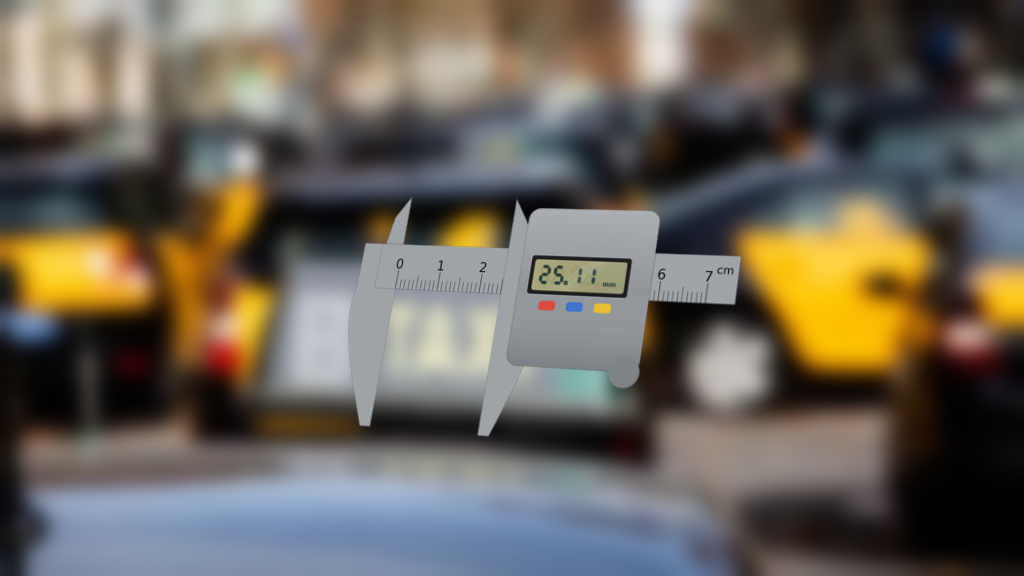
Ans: mm 25.11
